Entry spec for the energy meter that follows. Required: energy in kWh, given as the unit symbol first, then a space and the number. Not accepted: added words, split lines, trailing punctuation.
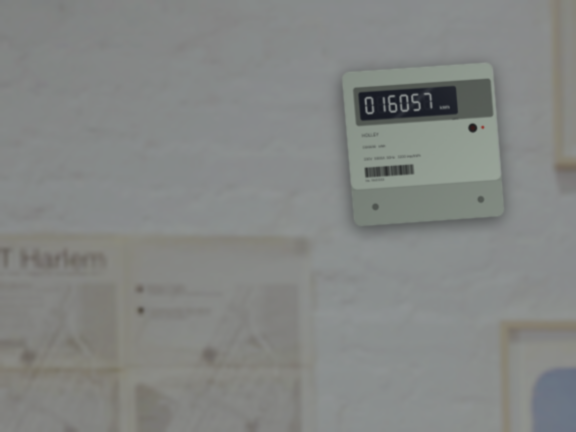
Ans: kWh 16057
